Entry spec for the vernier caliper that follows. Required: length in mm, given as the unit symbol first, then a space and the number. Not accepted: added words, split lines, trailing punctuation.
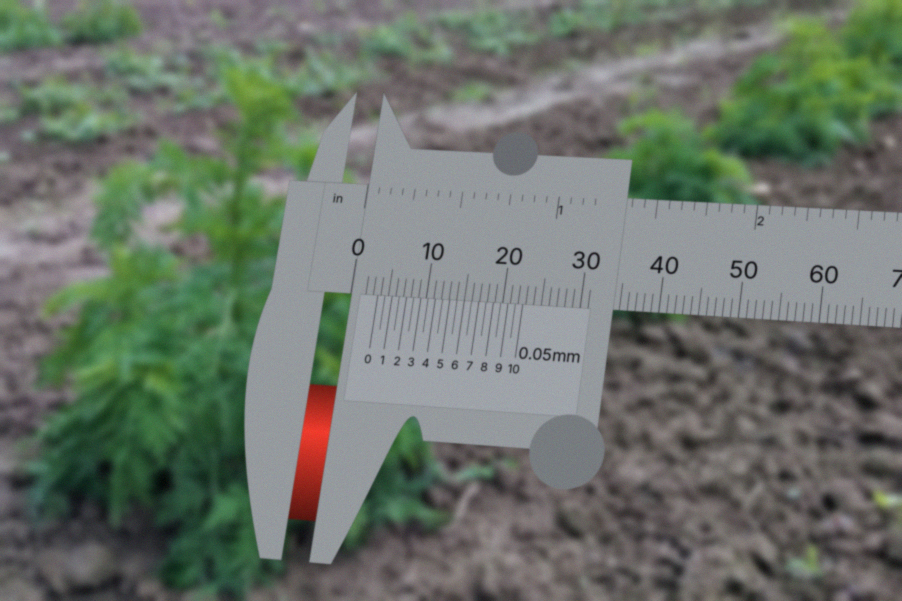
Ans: mm 3.6
